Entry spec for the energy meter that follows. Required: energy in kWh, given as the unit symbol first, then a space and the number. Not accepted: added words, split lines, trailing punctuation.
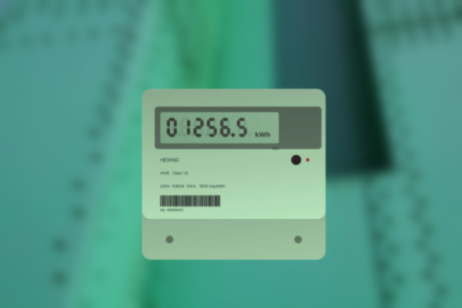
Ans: kWh 1256.5
